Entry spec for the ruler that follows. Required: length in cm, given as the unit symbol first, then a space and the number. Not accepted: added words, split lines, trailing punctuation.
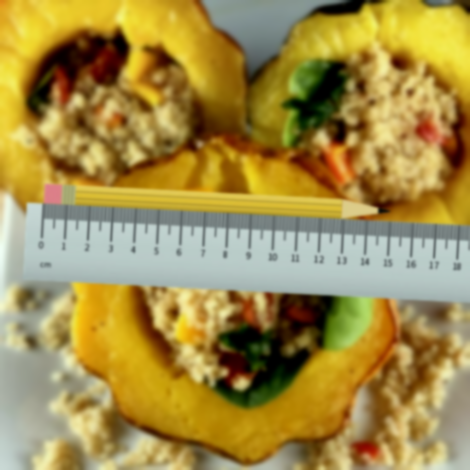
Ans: cm 15
